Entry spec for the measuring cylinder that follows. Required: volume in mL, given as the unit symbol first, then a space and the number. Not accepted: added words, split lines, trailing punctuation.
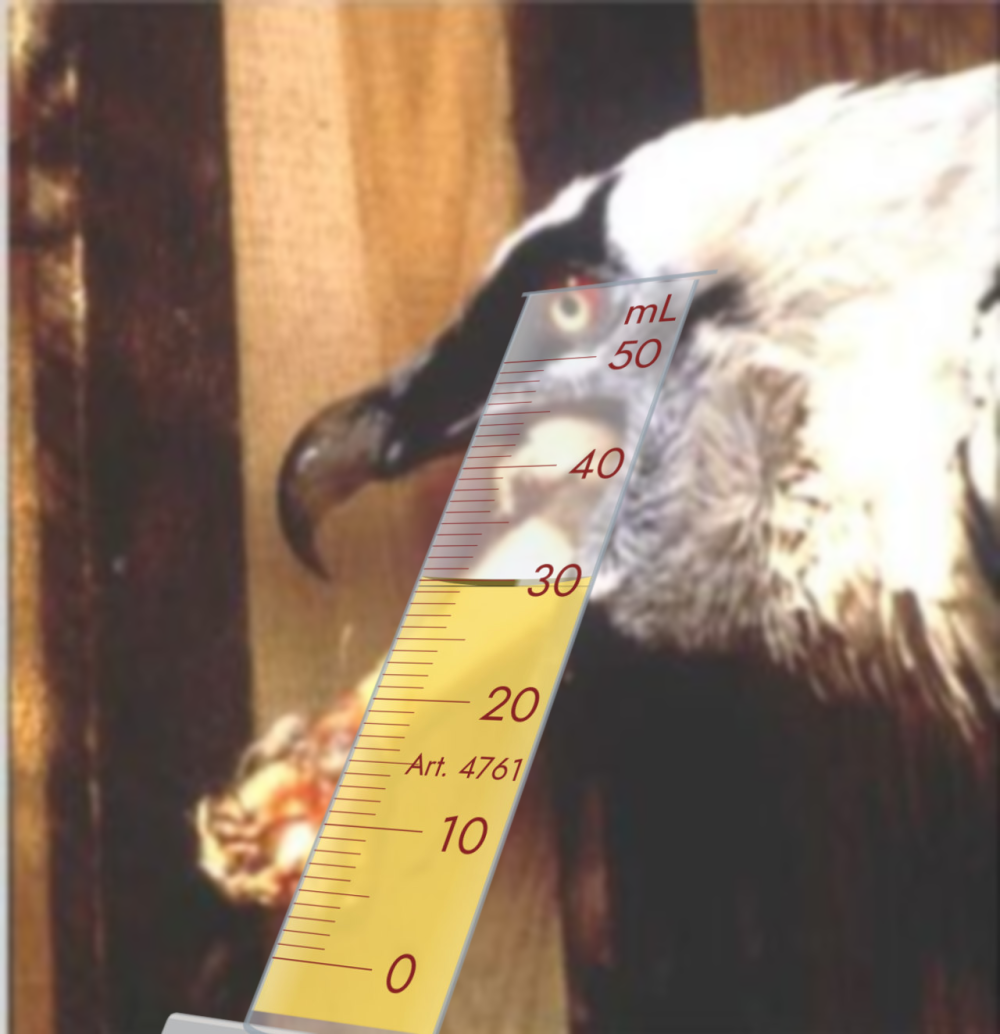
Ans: mL 29.5
